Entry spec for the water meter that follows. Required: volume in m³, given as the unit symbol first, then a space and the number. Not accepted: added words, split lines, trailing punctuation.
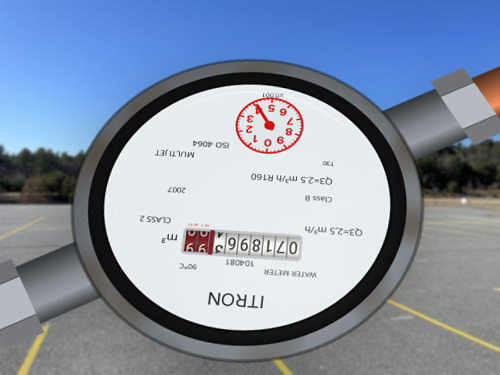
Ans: m³ 718963.994
